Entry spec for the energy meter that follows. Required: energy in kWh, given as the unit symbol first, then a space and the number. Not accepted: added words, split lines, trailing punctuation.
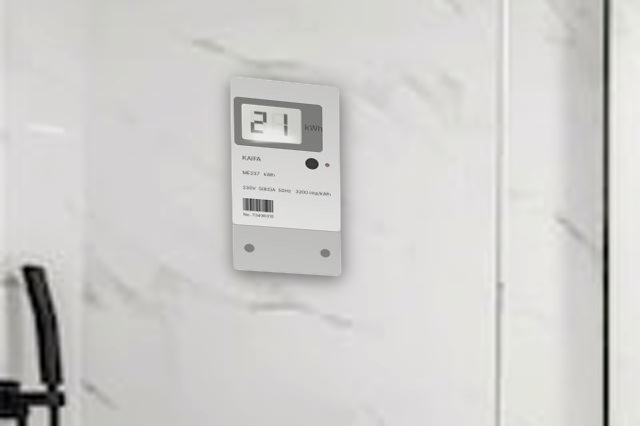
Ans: kWh 21
